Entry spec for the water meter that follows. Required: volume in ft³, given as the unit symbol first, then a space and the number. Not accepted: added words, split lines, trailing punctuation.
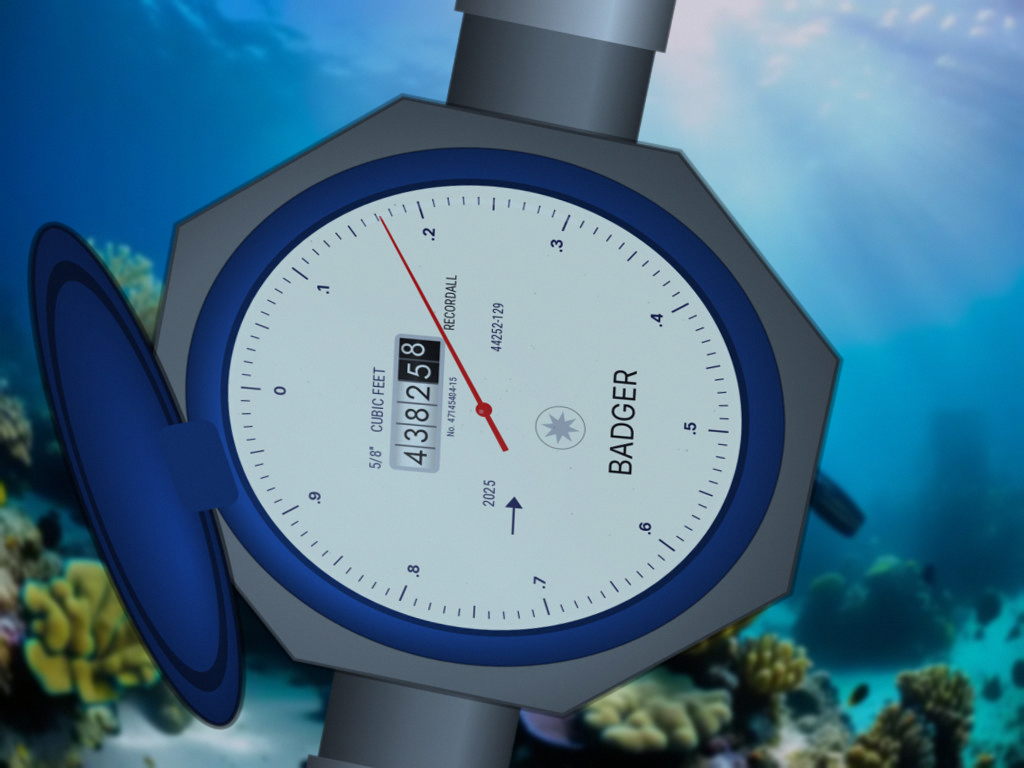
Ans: ft³ 438258.17
